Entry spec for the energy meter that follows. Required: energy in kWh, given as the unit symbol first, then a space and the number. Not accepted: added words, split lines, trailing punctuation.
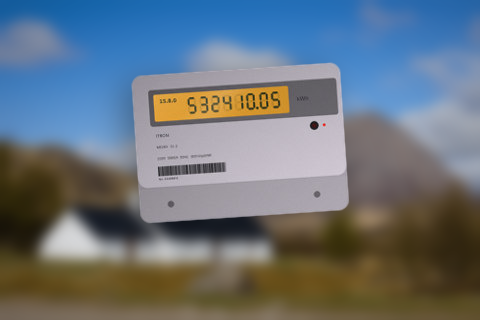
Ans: kWh 532410.05
